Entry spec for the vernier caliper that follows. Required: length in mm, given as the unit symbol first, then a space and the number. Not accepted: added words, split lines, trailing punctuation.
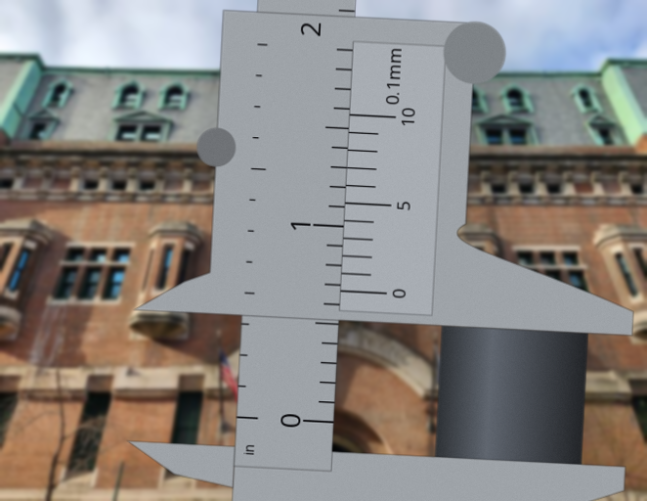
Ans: mm 6.7
